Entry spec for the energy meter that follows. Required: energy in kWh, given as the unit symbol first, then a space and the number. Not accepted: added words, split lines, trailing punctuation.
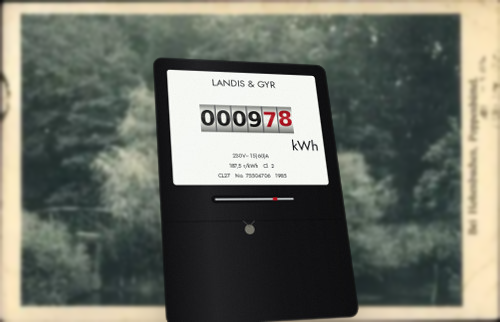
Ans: kWh 9.78
